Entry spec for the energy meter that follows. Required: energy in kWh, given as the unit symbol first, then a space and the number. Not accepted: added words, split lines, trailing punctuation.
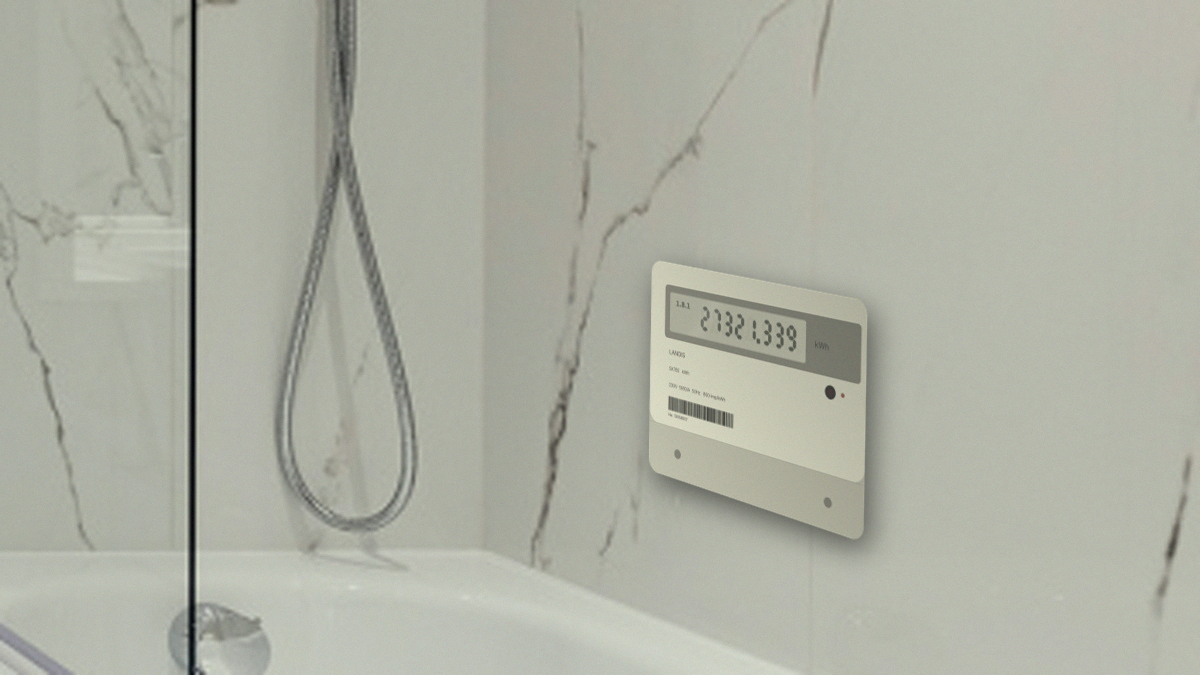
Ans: kWh 27321.339
